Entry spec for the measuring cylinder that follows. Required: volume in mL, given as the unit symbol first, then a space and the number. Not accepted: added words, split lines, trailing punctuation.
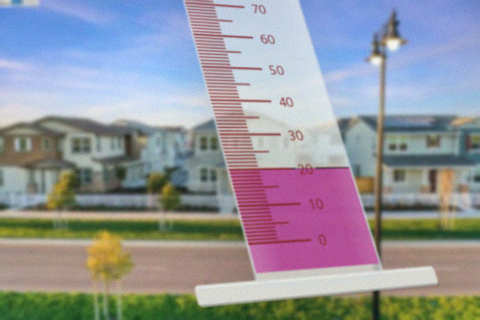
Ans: mL 20
